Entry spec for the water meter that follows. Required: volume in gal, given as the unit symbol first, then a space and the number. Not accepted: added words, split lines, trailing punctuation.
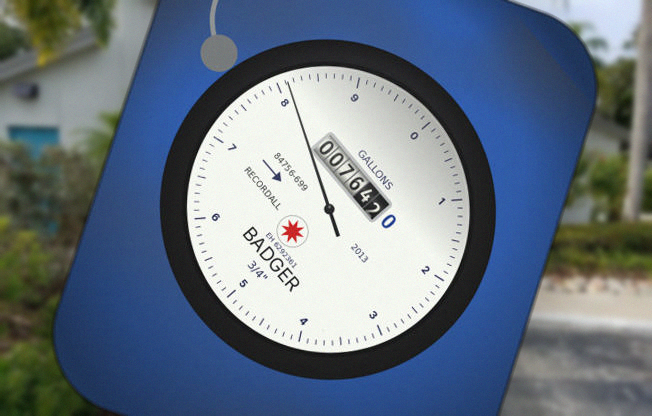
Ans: gal 76418.1
